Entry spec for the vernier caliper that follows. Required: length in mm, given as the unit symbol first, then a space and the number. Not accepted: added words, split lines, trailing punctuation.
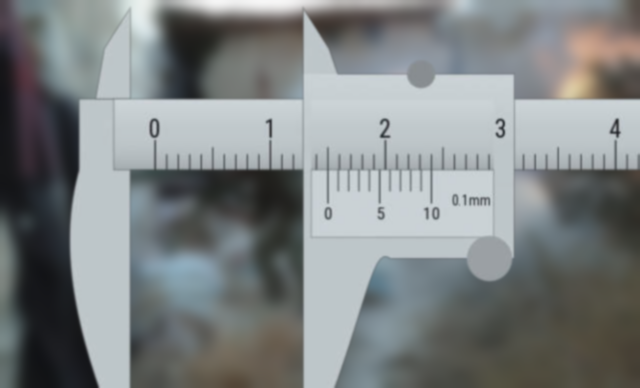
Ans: mm 15.0
